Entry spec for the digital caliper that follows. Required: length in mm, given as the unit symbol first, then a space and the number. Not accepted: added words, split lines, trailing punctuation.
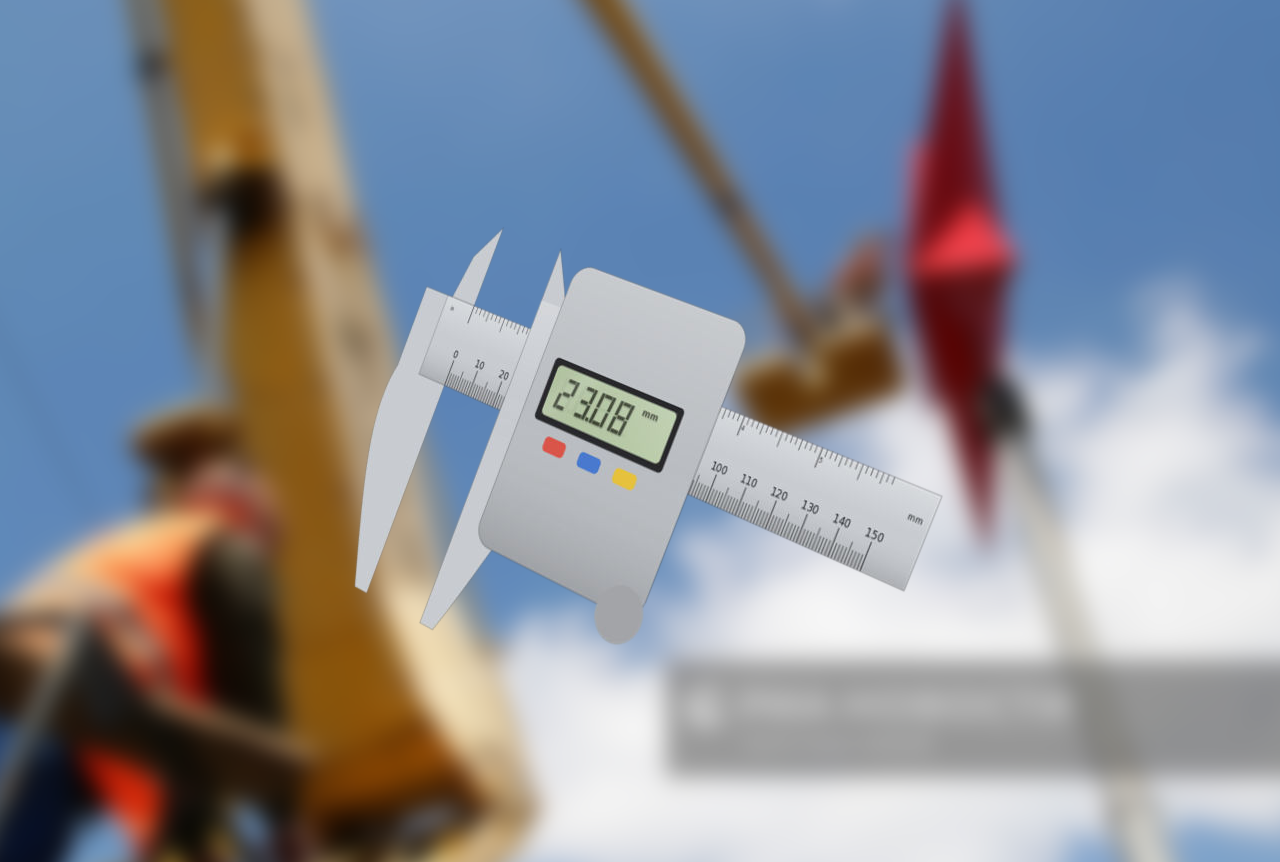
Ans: mm 23.08
